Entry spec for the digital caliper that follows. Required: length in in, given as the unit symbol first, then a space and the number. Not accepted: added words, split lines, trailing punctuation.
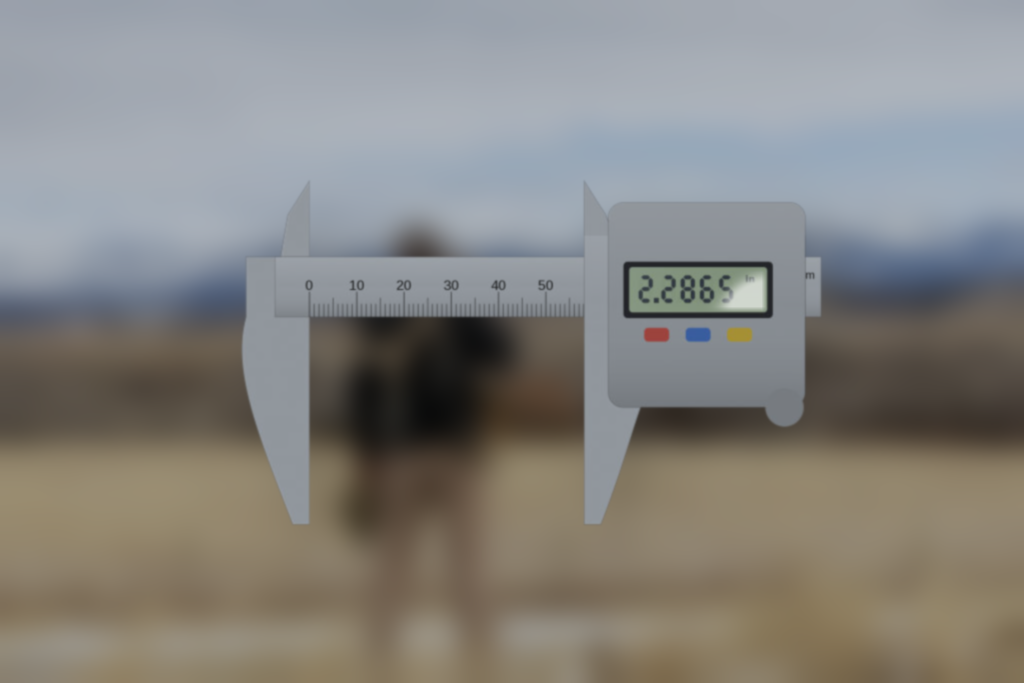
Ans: in 2.2865
